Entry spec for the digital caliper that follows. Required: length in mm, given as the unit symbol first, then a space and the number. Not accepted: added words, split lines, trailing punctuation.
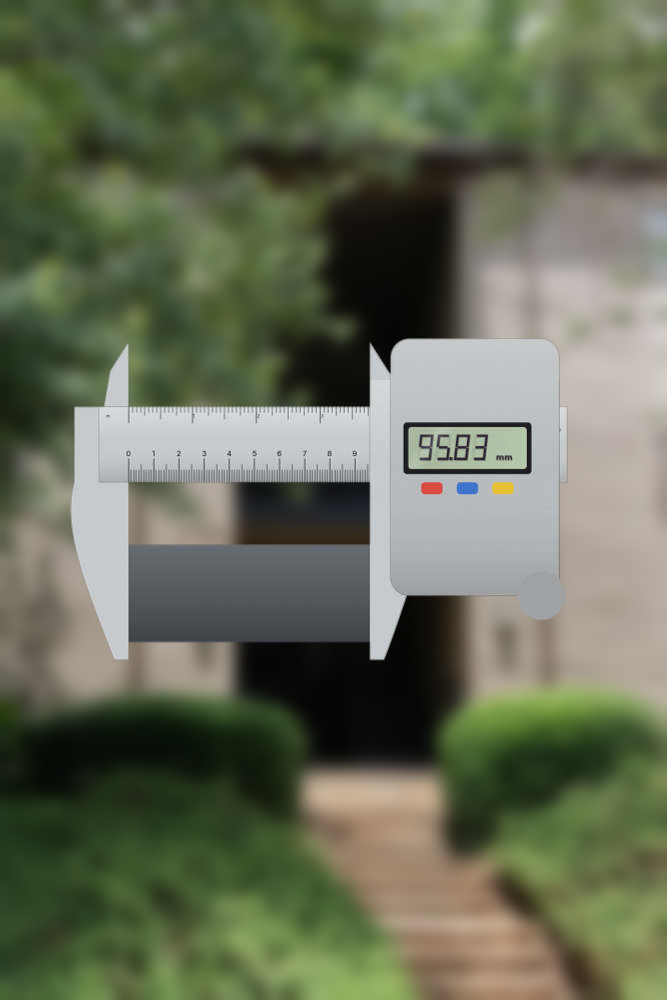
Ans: mm 95.83
